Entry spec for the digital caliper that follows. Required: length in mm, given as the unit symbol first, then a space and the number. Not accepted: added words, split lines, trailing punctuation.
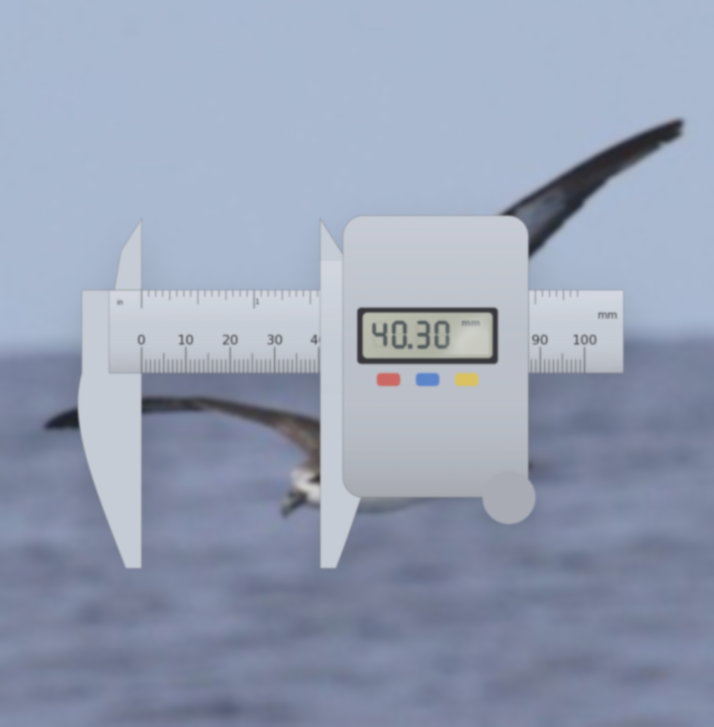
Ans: mm 40.30
